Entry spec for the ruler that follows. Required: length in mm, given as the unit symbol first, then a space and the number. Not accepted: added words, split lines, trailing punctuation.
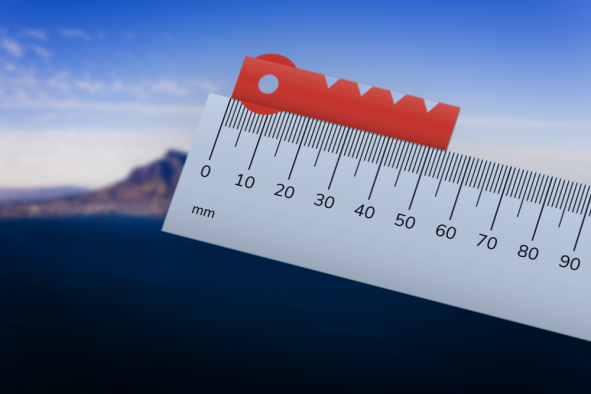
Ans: mm 54
